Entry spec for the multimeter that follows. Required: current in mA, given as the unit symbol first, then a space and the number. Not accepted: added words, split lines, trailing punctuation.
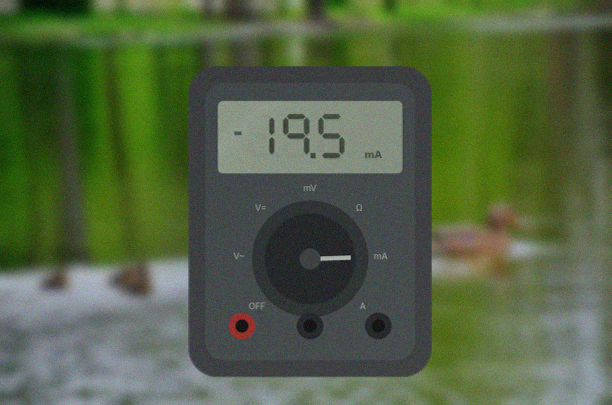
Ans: mA -19.5
